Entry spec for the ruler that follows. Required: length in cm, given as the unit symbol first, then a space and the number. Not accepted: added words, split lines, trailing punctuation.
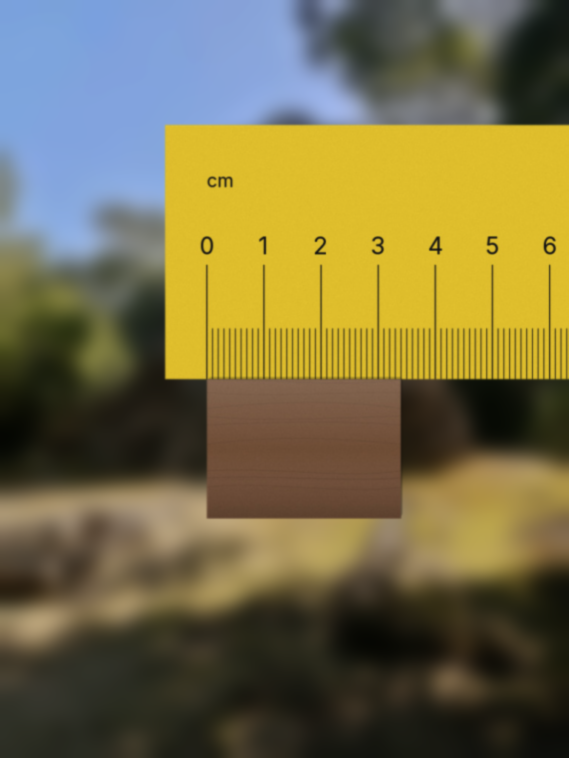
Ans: cm 3.4
